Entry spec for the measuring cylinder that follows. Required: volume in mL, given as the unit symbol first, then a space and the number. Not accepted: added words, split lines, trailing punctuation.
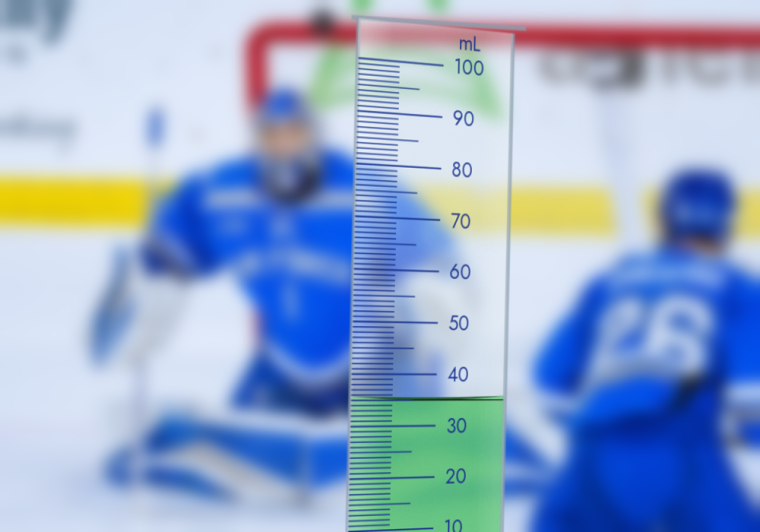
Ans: mL 35
